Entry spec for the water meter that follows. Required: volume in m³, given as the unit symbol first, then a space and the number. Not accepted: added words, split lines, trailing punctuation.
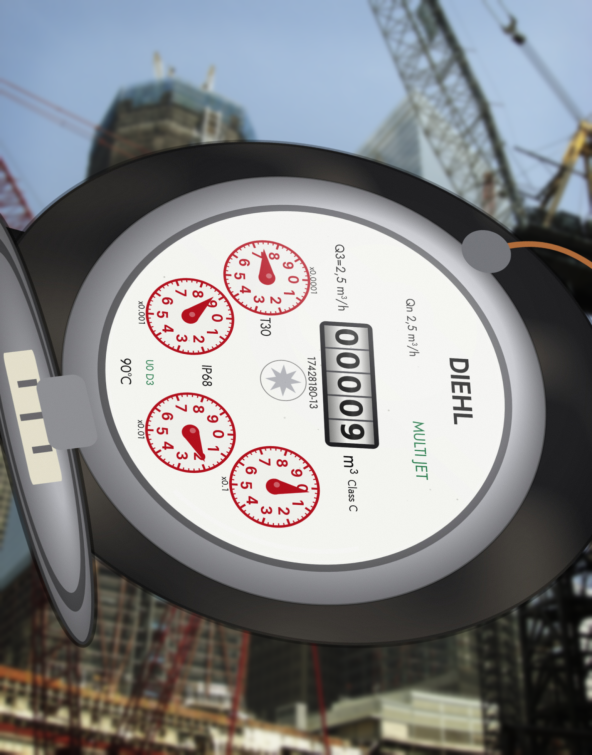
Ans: m³ 9.0187
